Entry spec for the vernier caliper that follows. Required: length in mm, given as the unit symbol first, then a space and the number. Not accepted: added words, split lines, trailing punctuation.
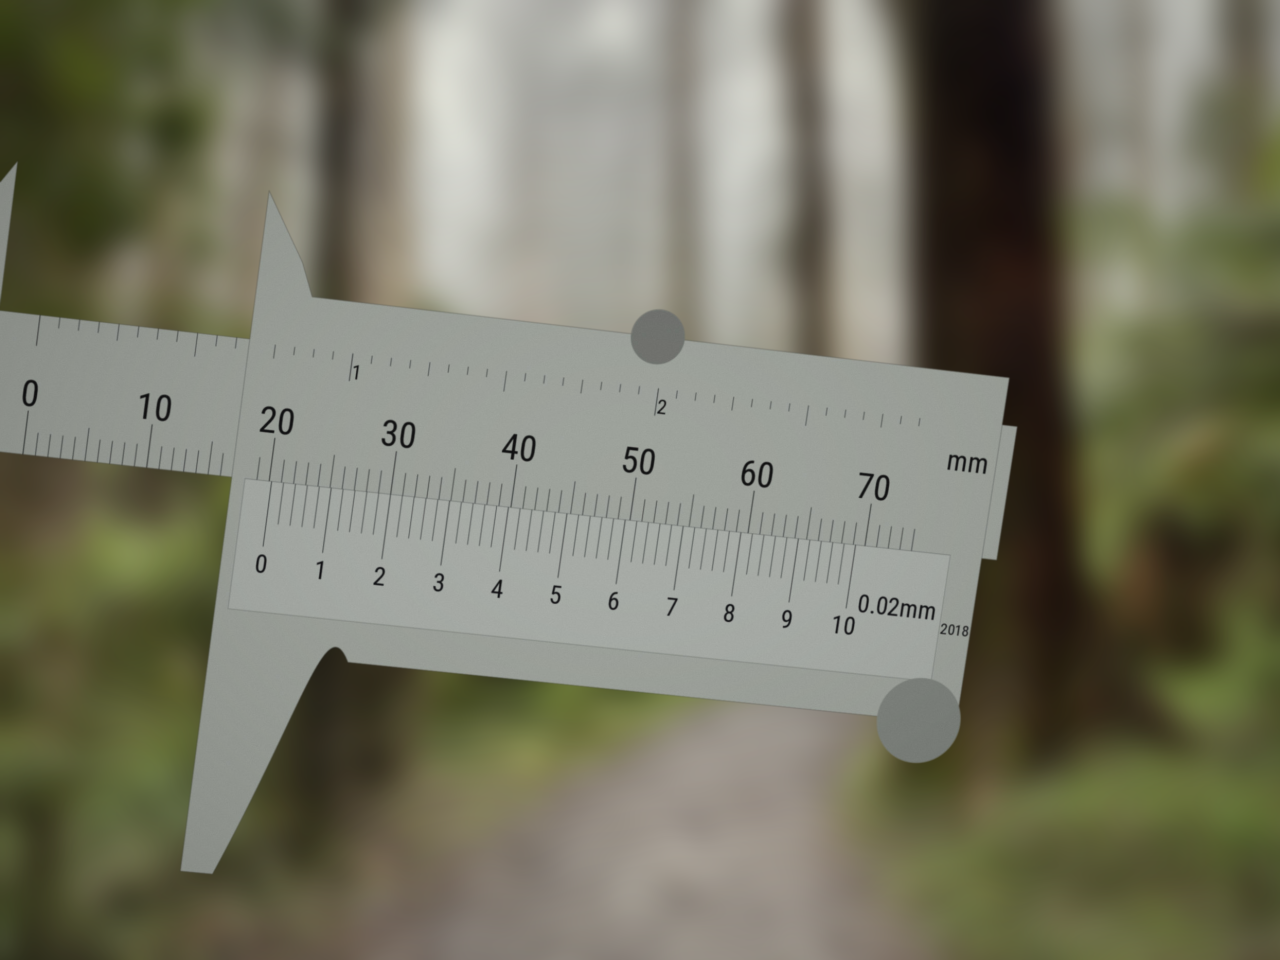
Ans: mm 20.2
